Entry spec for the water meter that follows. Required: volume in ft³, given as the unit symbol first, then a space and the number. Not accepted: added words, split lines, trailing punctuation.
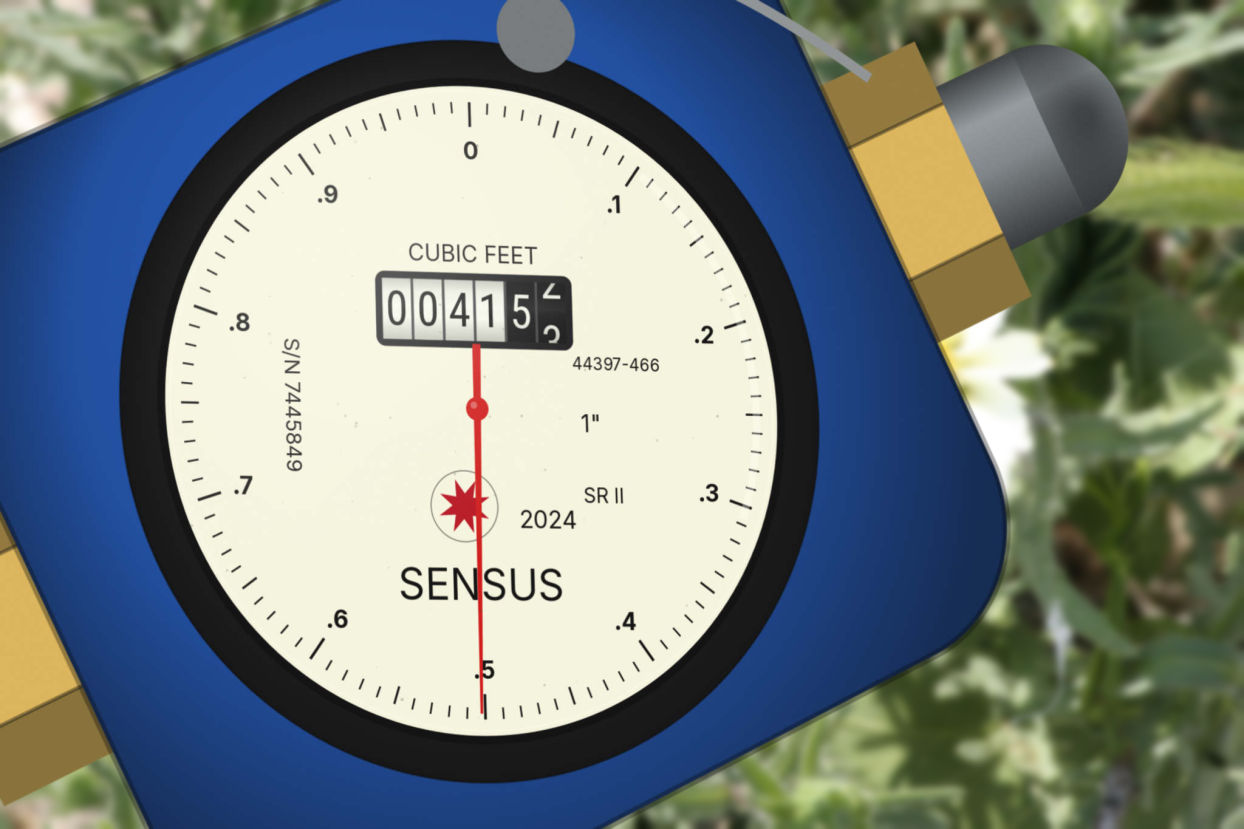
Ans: ft³ 4152.50
